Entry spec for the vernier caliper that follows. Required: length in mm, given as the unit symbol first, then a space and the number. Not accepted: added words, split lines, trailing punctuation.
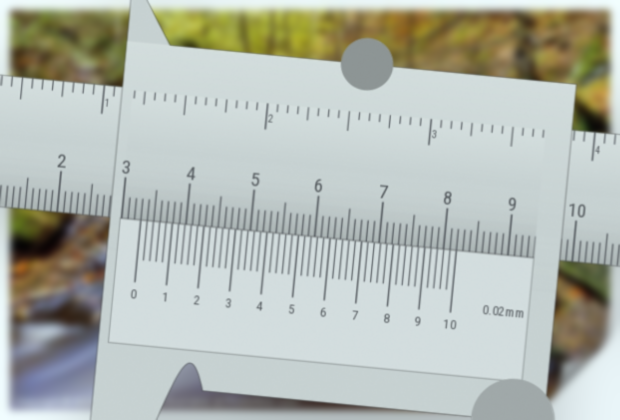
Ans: mm 33.0
